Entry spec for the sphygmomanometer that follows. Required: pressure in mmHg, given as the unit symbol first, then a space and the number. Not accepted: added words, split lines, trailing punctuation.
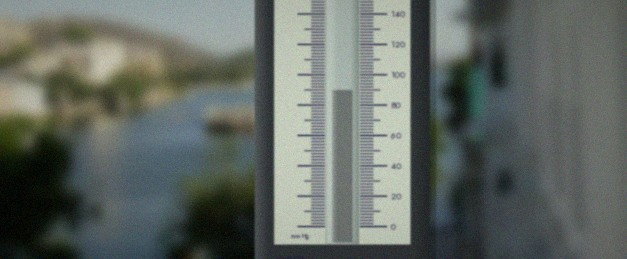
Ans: mmHg 90
